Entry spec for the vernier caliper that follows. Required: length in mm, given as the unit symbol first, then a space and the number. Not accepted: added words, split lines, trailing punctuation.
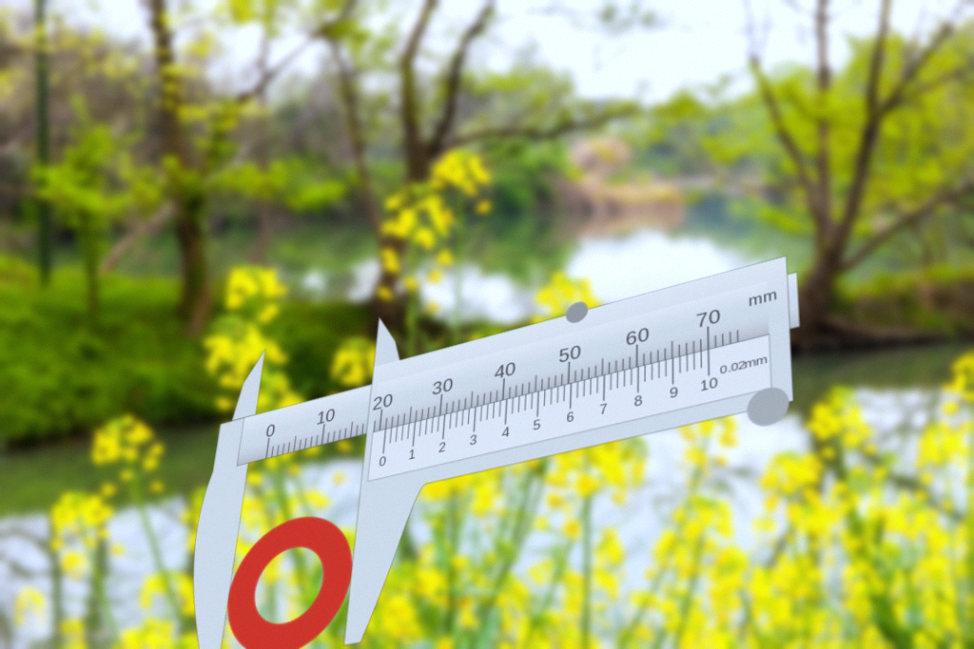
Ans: mm 21.0
